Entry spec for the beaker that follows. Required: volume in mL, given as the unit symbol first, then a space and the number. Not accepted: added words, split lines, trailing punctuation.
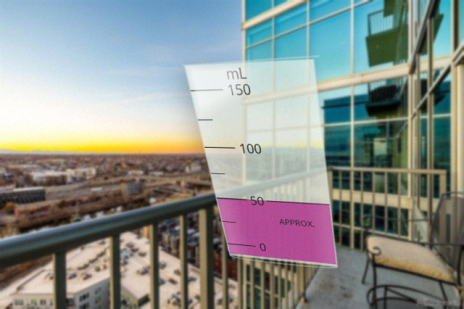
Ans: mL 50
